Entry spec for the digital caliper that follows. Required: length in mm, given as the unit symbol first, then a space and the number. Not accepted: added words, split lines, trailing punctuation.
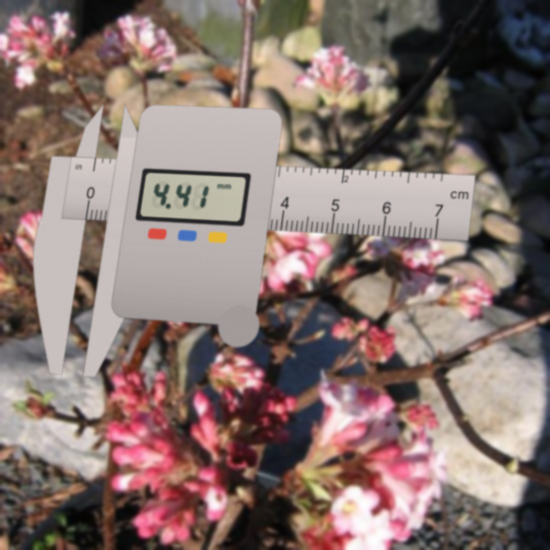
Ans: mm 4.41
